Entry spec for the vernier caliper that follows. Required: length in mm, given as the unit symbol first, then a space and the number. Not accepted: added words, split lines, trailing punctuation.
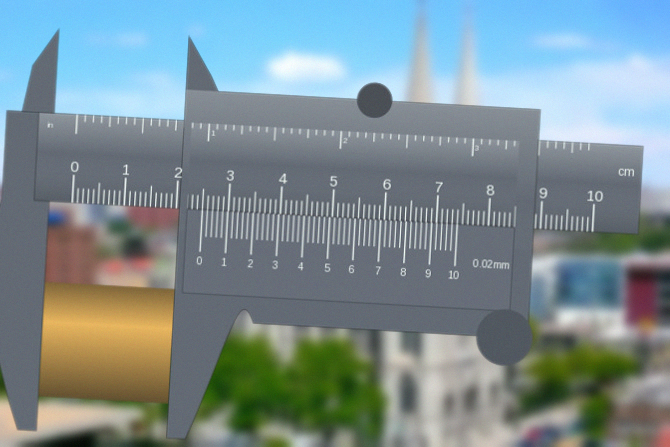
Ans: mm 25.0
